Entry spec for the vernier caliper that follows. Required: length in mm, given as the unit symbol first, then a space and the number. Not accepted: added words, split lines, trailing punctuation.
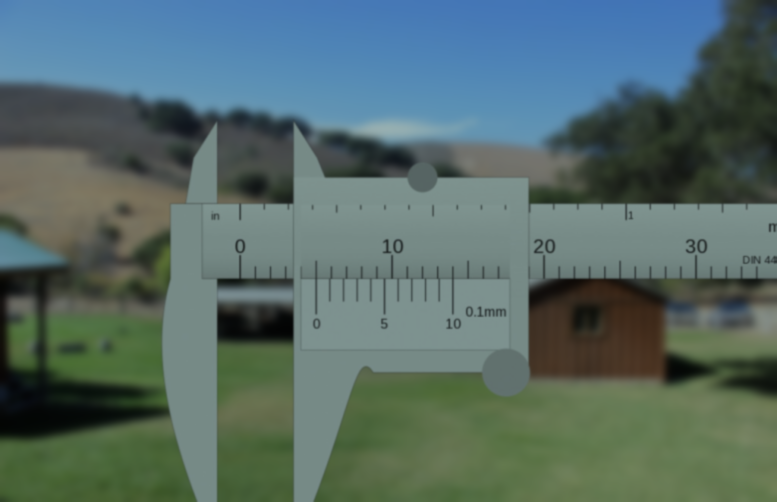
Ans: mm 5.0
